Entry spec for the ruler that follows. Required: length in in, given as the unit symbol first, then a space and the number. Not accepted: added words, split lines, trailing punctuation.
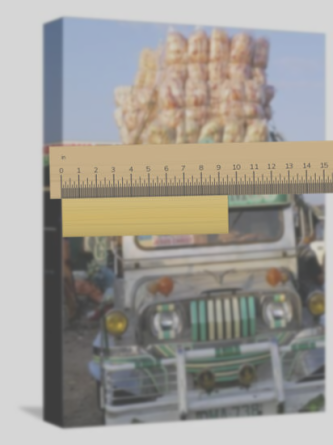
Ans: in 9.5
